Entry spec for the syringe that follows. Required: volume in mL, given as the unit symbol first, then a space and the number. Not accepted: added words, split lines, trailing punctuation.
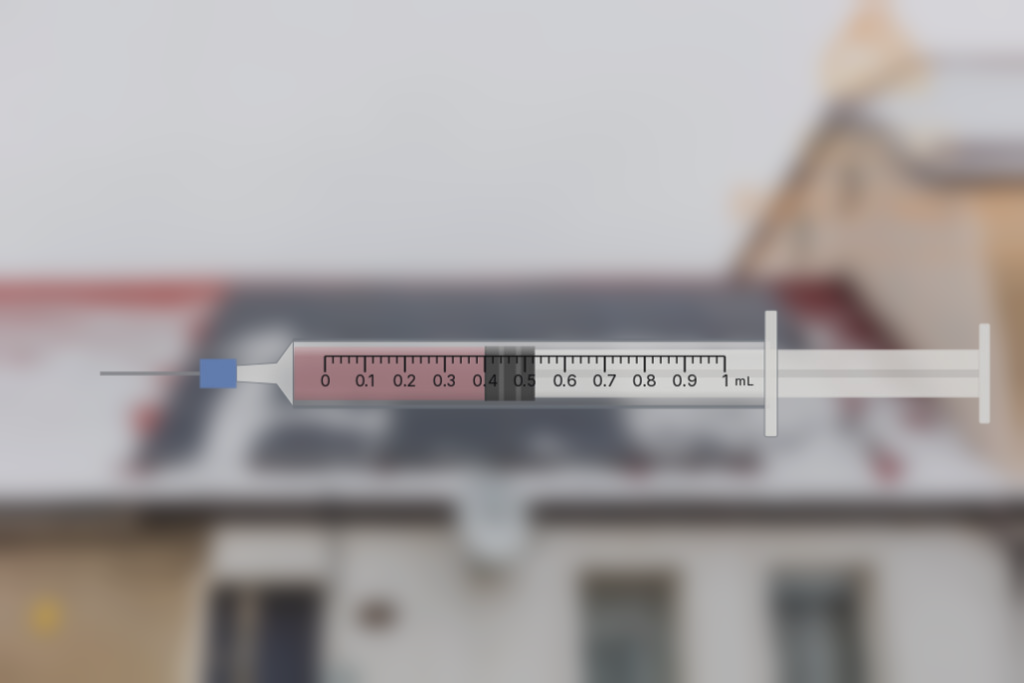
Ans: mL 0.4
